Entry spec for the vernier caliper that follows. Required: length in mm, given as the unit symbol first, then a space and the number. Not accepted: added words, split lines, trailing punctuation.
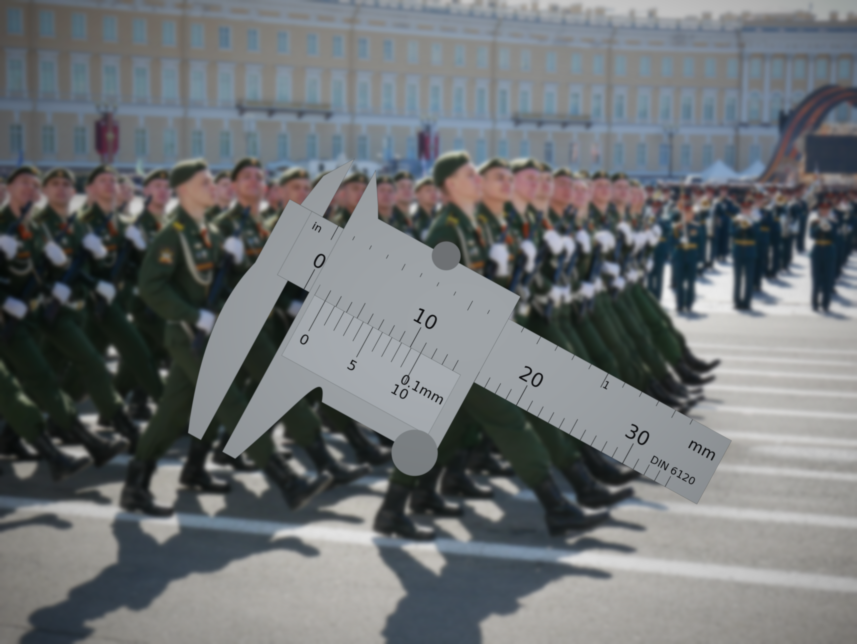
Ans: mm 2.0
